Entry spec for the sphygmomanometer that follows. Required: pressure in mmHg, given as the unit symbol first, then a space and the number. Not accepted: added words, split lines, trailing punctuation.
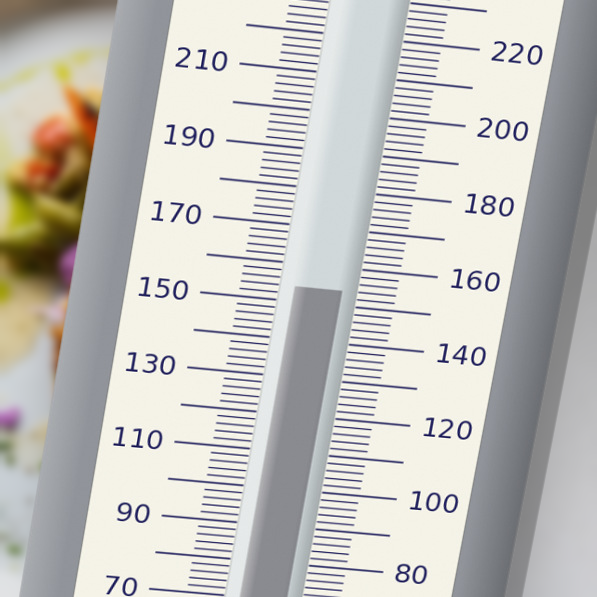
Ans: mmHg 154
